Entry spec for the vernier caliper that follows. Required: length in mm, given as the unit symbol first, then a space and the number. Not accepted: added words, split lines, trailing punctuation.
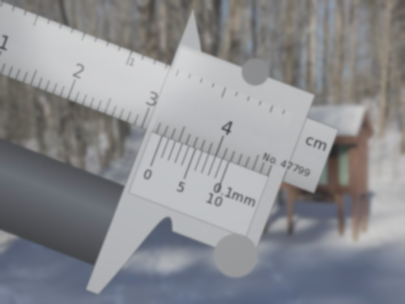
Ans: mm 32.8
